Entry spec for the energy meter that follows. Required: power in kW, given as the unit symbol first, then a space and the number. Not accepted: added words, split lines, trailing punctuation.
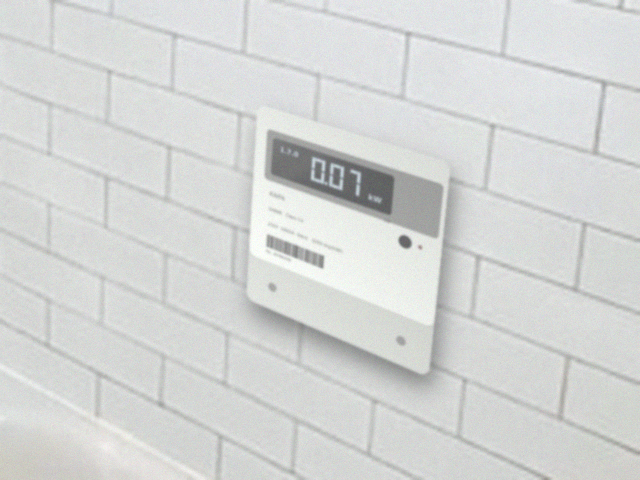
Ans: kW 0.07
